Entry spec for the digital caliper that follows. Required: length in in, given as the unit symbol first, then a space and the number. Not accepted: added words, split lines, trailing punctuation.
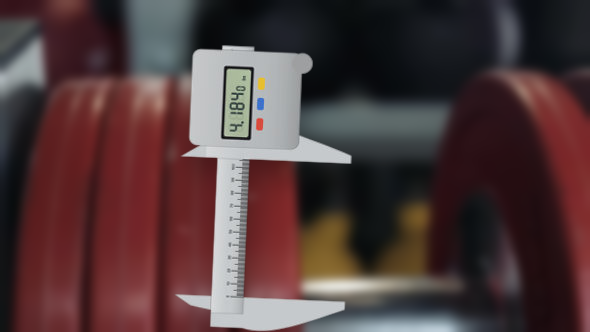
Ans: in 4.1840
